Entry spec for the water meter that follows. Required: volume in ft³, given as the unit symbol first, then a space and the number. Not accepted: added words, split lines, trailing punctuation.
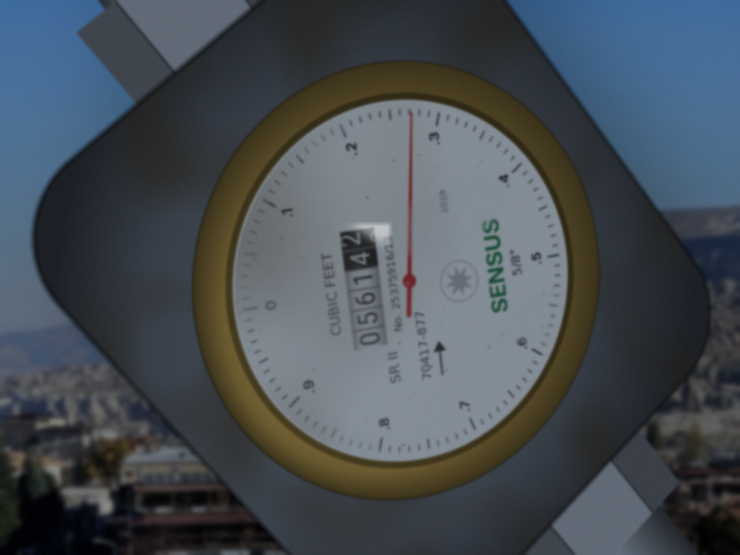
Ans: ft³ 56142.27
